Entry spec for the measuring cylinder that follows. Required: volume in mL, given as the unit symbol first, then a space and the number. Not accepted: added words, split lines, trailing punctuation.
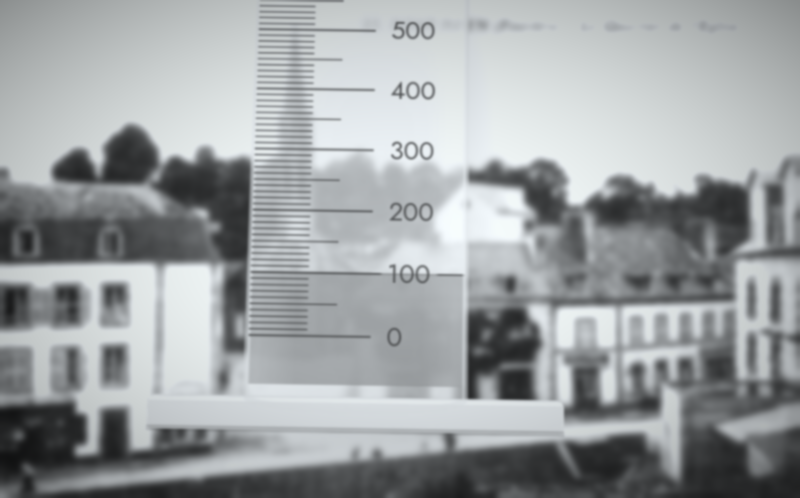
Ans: mL 100
